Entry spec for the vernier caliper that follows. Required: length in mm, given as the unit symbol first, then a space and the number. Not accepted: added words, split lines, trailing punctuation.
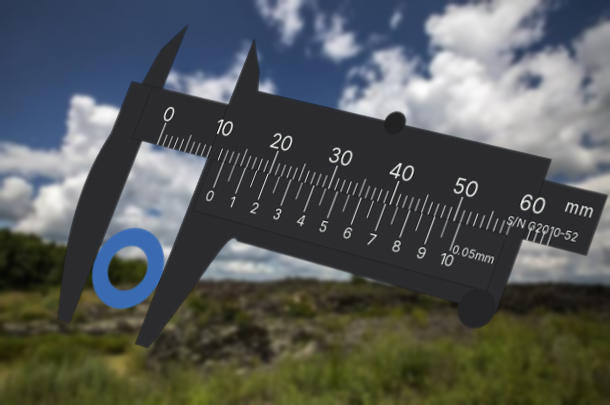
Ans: mm 12.0
